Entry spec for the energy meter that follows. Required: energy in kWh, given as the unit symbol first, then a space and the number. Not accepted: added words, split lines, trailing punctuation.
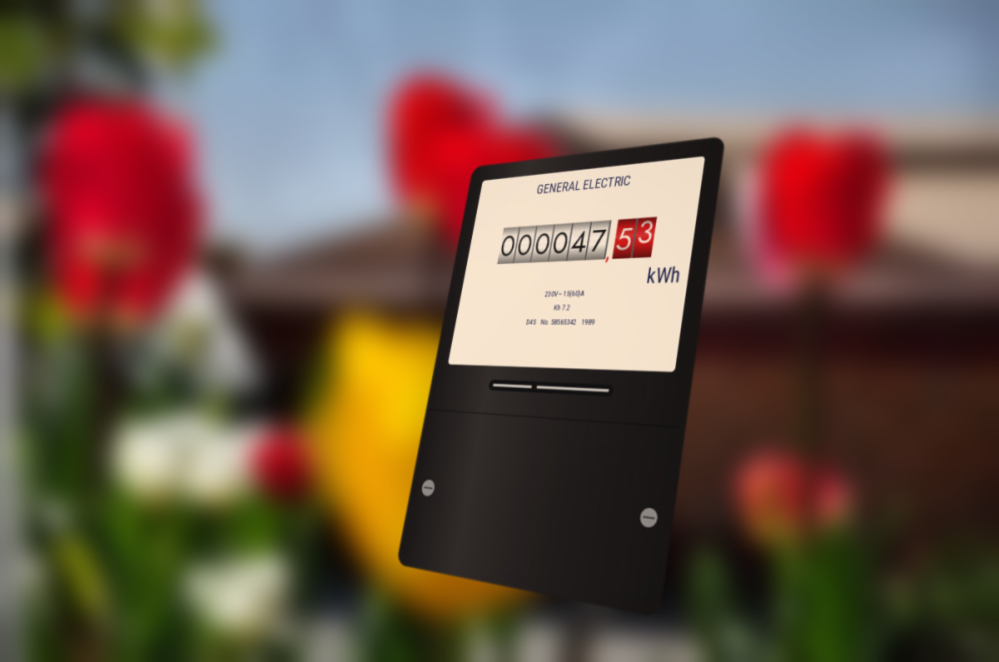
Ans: kWh 47.53
